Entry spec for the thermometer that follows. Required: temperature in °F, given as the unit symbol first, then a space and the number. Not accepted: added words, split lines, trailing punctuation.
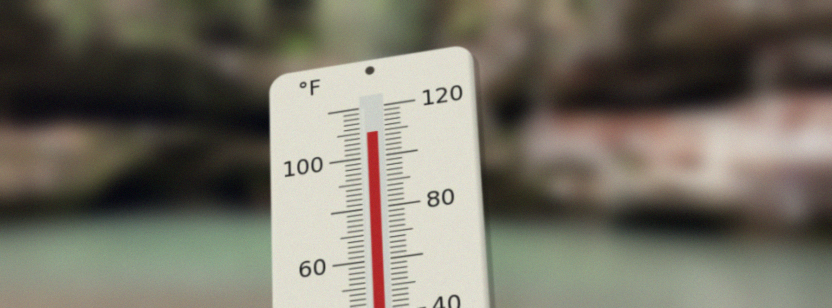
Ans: °F 110
